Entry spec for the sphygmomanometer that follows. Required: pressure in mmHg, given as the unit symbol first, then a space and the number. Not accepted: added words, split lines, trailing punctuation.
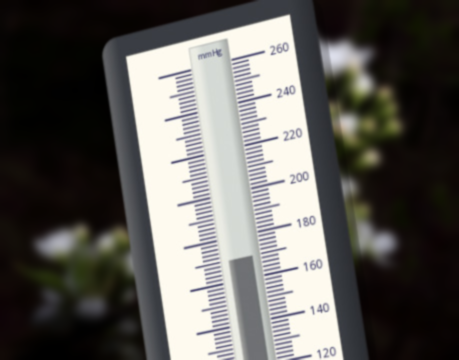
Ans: mmHg 170
